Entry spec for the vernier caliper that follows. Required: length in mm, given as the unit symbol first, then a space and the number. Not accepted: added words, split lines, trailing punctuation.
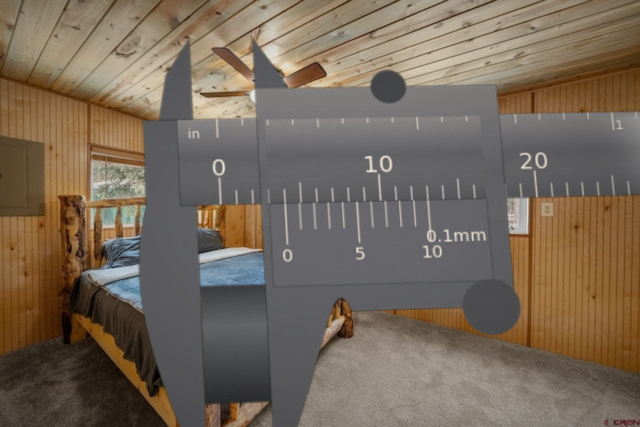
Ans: mm 4.0
